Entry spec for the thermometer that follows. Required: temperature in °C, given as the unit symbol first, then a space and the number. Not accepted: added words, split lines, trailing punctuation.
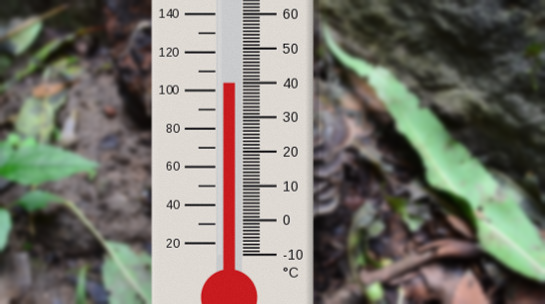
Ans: °C 40
